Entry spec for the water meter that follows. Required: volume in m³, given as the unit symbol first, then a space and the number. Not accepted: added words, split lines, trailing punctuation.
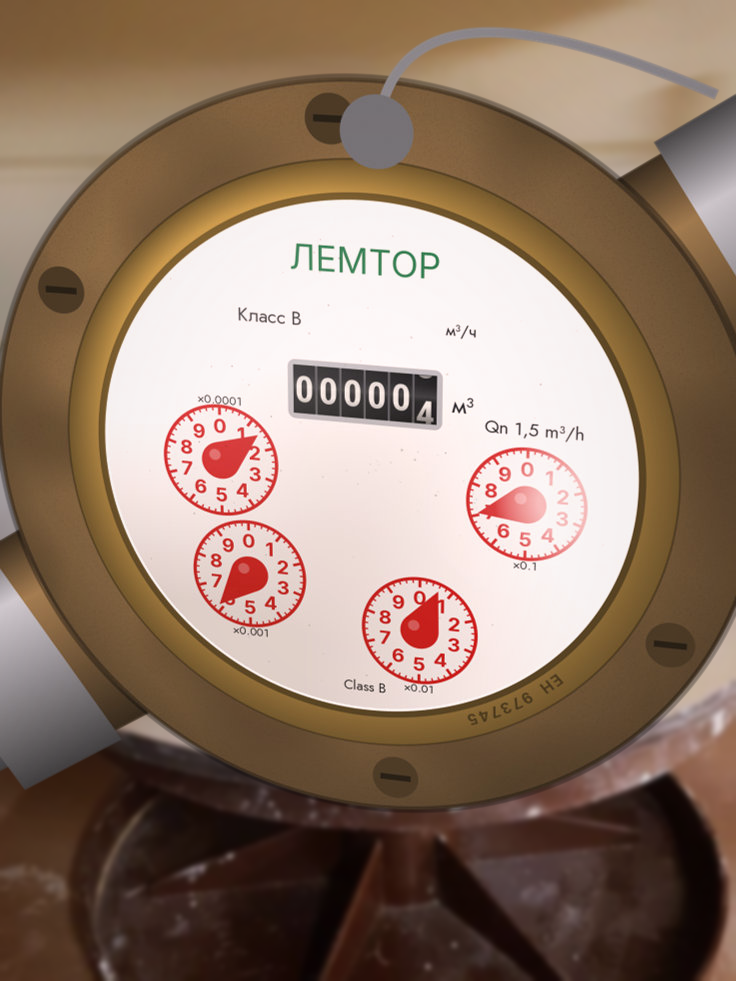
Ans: m³ 3.7061
